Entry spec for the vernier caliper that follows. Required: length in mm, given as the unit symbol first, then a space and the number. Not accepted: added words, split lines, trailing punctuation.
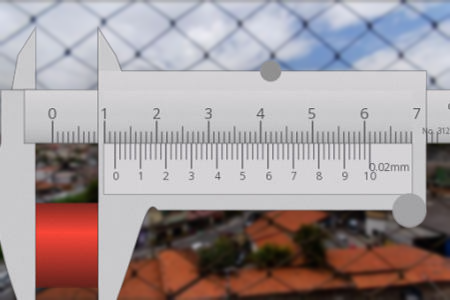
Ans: mm 12.0
